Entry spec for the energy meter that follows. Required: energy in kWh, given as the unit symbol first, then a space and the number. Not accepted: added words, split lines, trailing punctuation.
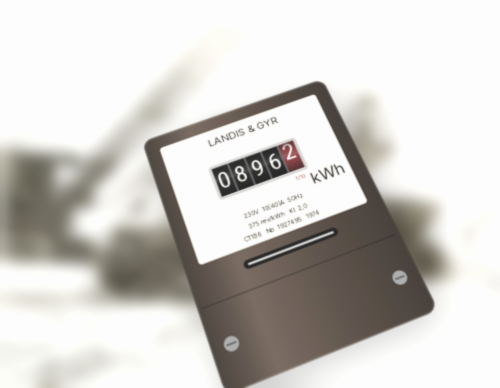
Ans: kWh 896.2
